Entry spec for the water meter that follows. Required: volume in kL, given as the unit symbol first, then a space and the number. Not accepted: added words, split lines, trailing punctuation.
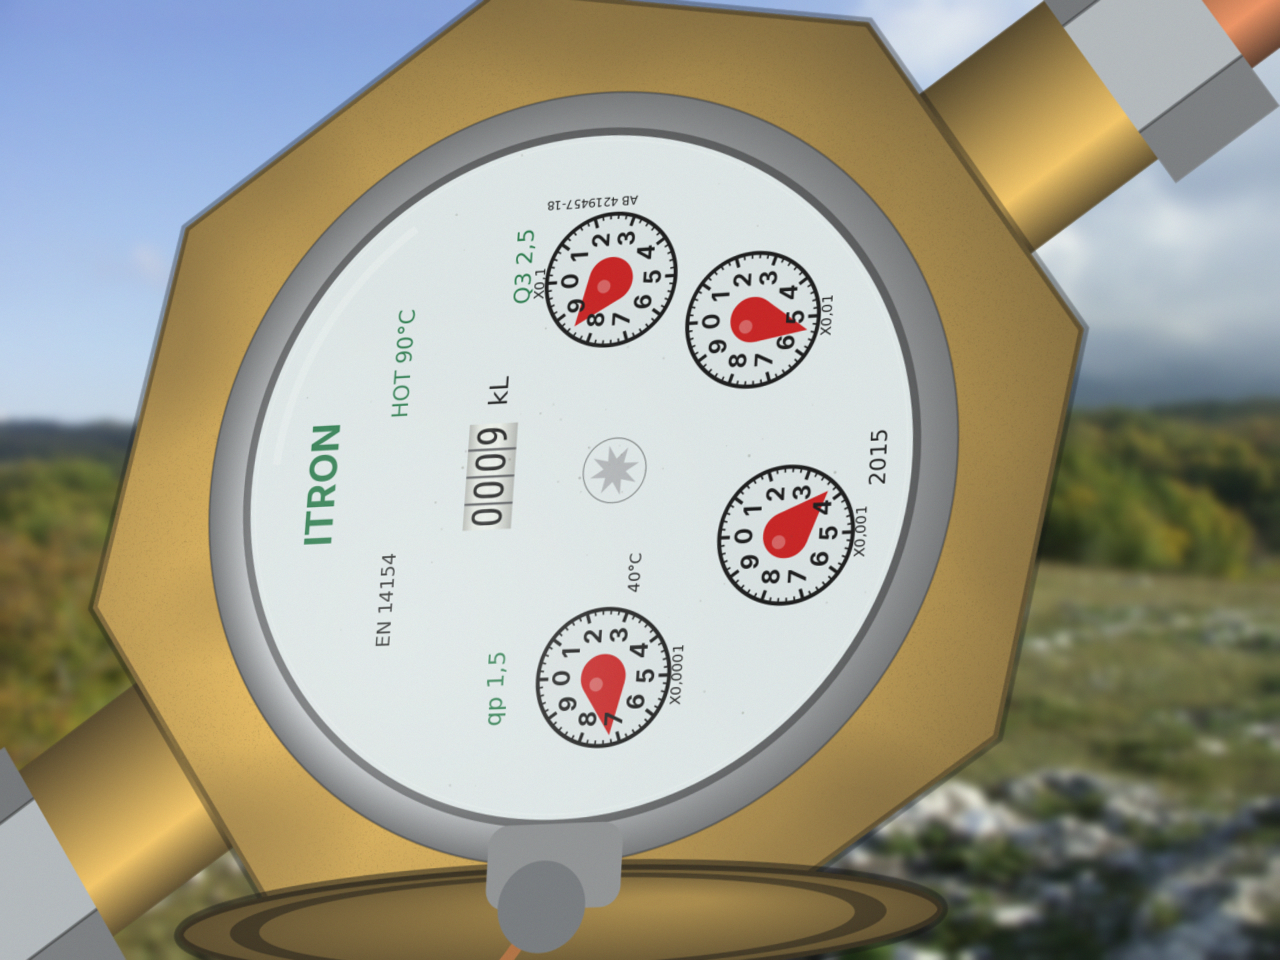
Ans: kL 9.8537
